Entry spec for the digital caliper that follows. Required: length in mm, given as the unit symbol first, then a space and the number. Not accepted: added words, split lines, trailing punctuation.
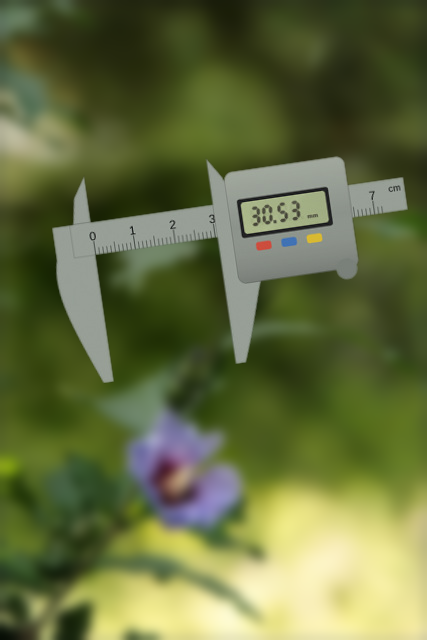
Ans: mm 30.53
